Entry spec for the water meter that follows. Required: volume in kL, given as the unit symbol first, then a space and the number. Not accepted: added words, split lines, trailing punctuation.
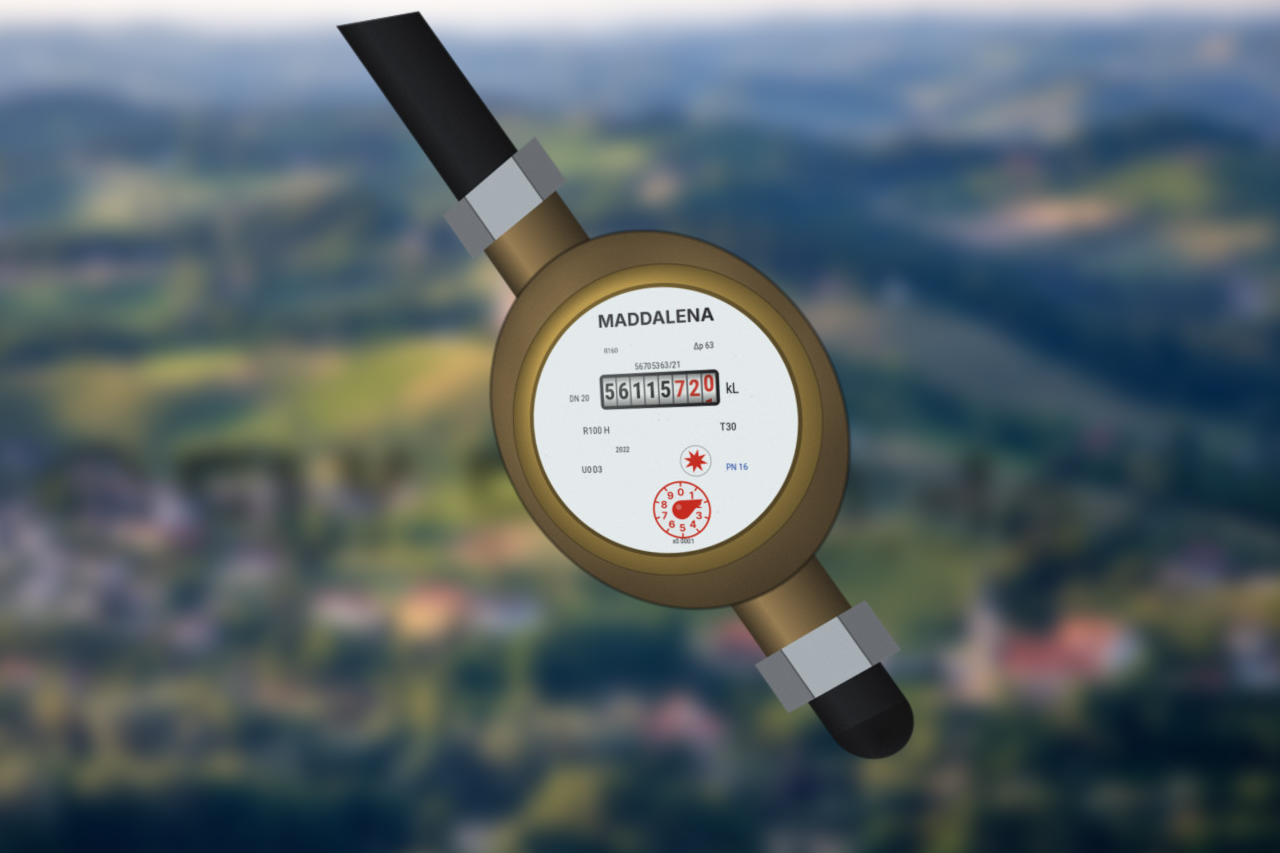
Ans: kL 56115.7201
